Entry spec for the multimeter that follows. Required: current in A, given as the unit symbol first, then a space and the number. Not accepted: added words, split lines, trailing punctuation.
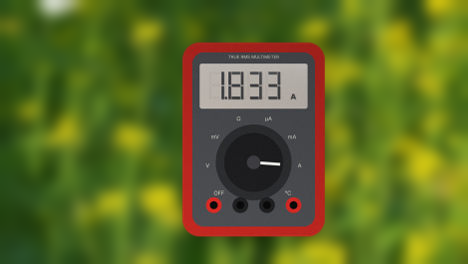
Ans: A 1.833
